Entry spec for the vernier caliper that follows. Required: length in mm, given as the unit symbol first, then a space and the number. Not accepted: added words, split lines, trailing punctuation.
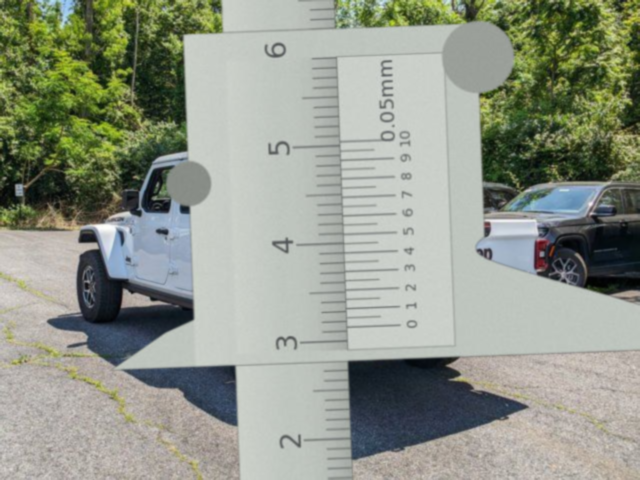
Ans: mm 31.4
